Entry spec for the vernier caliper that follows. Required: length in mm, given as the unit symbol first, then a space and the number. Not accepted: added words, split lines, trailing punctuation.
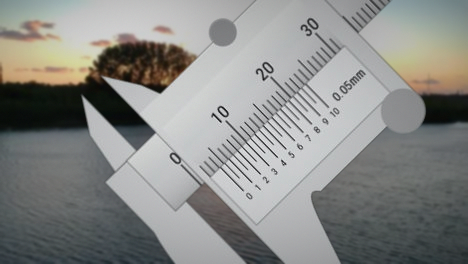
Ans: mm 4.2
